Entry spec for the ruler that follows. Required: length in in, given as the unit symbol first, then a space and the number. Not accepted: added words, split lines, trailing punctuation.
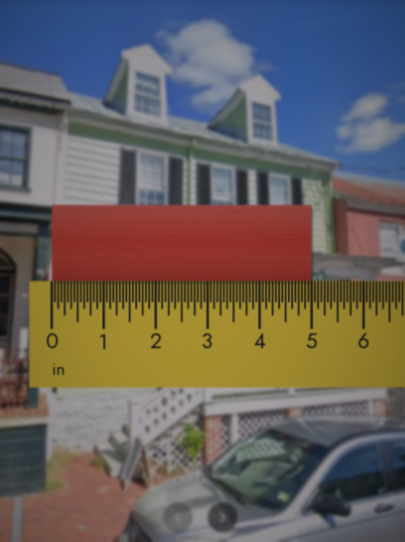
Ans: in 5
